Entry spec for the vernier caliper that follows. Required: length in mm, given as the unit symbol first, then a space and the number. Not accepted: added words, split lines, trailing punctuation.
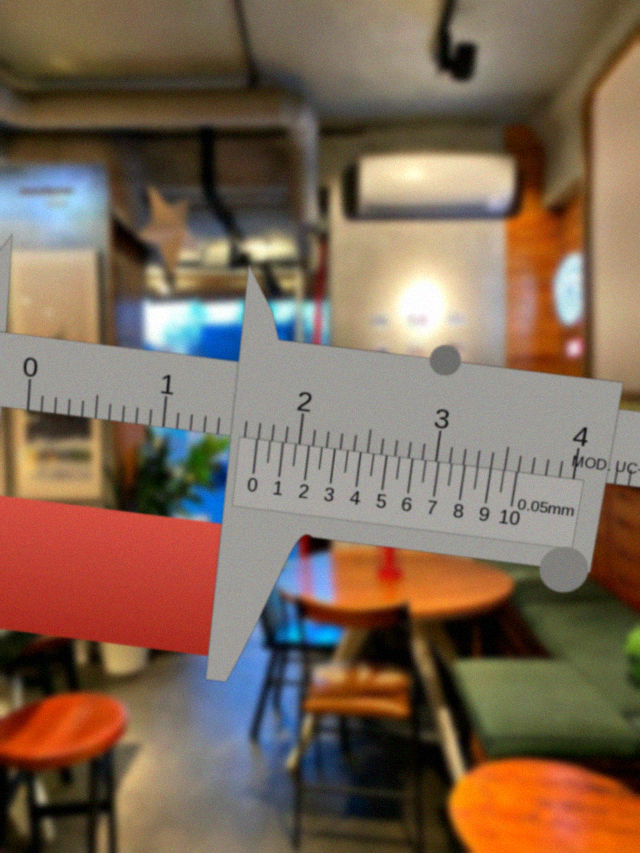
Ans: mm 16.9
